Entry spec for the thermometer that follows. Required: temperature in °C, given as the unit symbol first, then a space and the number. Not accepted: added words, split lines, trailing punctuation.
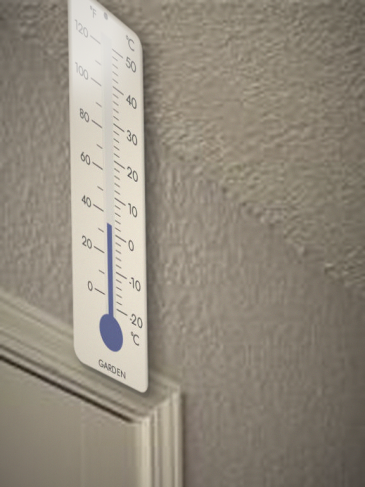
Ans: °C 2
